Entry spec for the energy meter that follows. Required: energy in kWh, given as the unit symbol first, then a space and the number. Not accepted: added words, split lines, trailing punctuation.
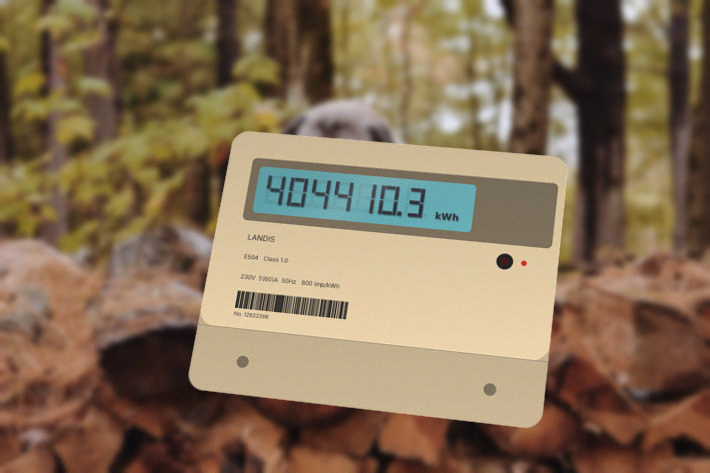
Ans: kWh 404410.3
